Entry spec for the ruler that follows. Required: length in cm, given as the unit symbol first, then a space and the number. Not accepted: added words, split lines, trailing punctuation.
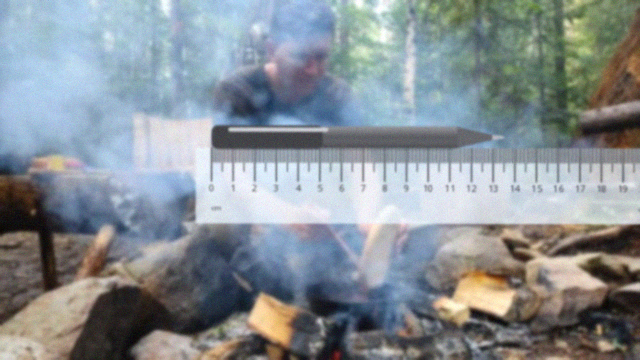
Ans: cm 13.5
